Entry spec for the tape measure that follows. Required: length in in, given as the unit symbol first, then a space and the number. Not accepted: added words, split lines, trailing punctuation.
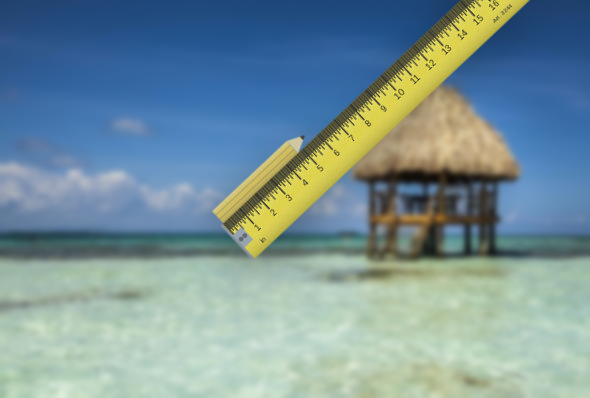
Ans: in 5.5
